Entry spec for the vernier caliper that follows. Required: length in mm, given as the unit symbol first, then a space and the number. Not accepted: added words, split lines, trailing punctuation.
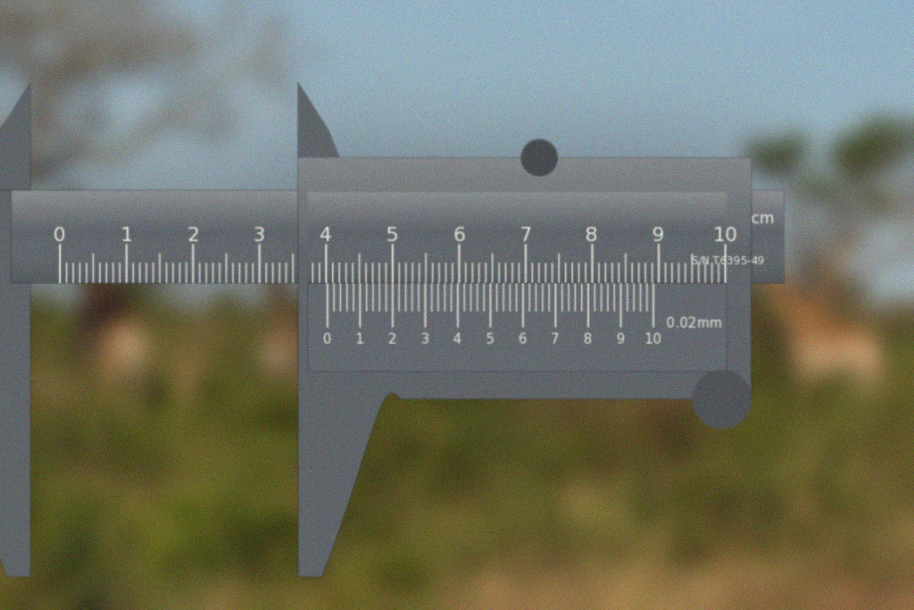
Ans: mm 40.2
